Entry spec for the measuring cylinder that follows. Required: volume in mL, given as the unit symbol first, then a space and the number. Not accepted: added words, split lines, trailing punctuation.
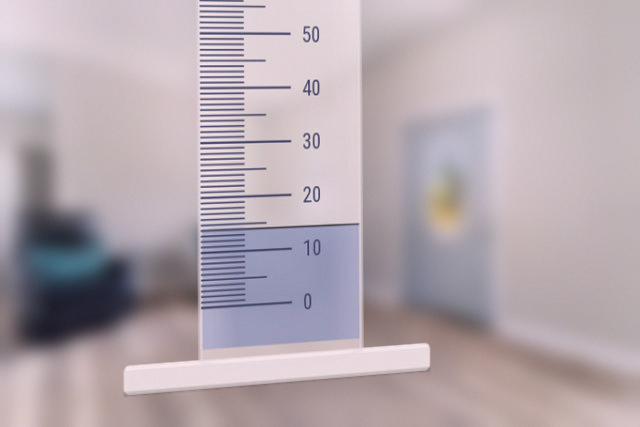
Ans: mL 14
